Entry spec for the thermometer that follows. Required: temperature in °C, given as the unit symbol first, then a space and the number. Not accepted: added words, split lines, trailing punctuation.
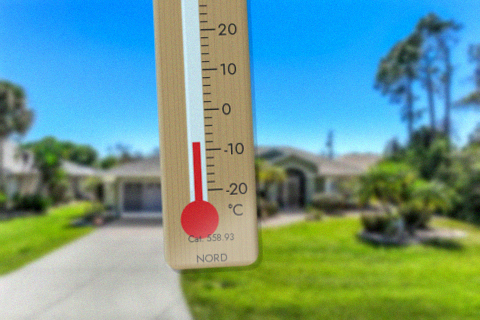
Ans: °C -8
